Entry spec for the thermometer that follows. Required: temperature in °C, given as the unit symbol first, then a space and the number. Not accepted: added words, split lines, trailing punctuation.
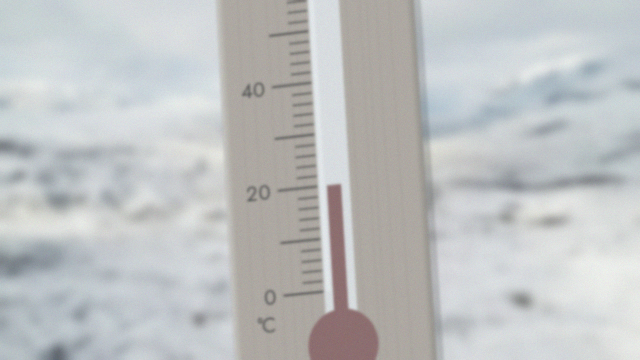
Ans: °C 20
